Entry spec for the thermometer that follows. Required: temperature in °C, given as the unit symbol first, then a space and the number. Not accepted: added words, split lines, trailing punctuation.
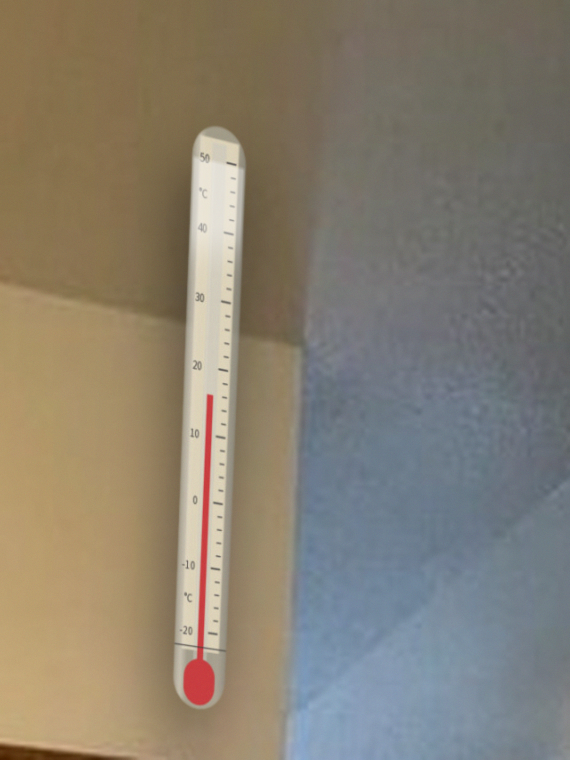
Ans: °C 16
